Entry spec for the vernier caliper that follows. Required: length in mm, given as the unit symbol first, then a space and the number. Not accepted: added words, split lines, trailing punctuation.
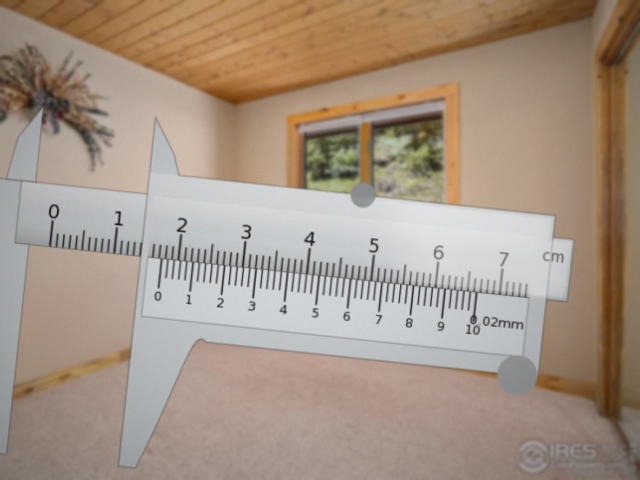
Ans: mm 17.4
